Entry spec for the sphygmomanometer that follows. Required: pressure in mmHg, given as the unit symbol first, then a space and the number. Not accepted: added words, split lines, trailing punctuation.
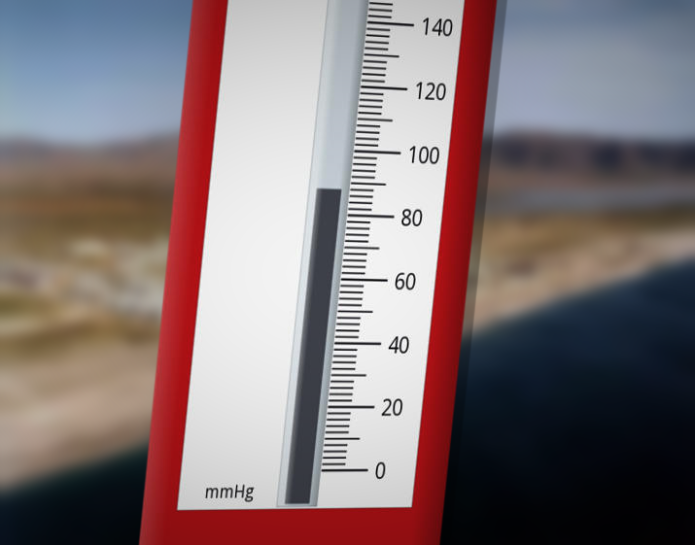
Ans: mmHg 88
